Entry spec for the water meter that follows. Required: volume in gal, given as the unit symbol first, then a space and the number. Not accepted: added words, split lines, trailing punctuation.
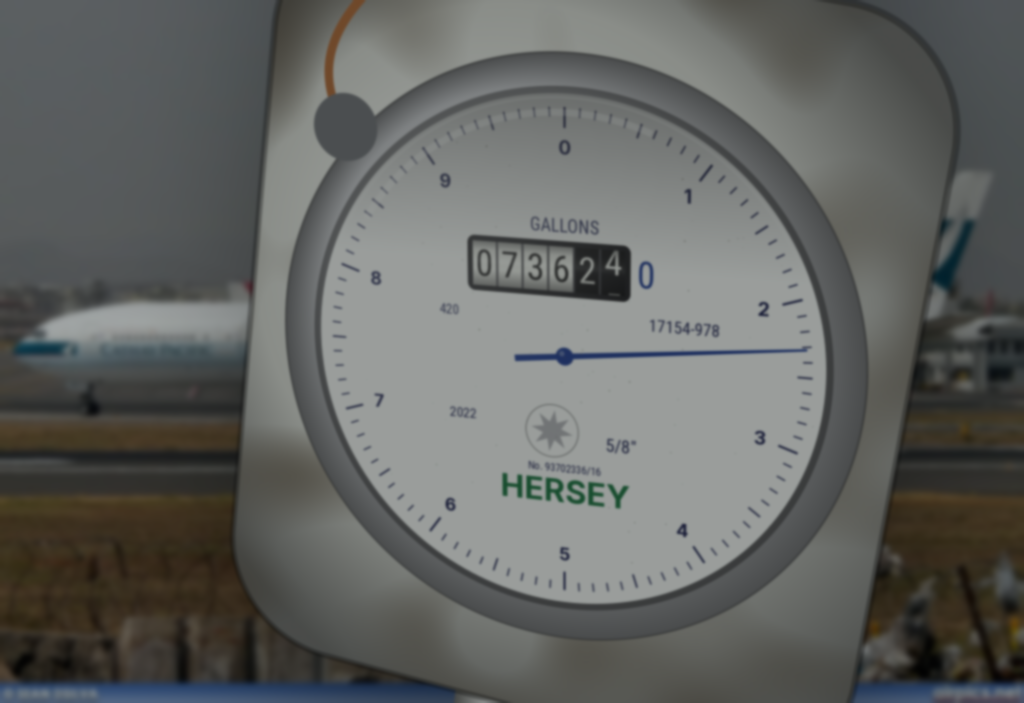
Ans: gal 736242.3
